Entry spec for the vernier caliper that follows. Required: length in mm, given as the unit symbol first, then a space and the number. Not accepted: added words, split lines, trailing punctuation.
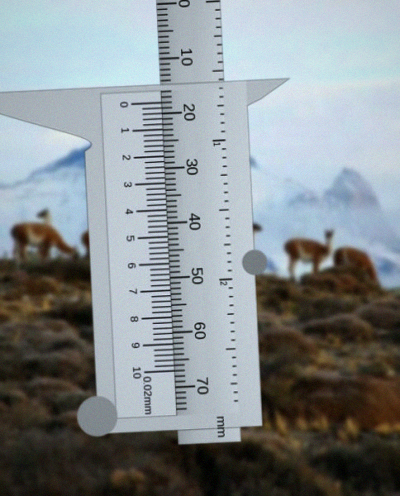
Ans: mm 18.0
